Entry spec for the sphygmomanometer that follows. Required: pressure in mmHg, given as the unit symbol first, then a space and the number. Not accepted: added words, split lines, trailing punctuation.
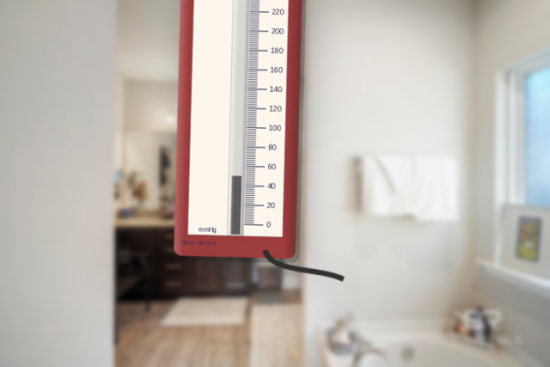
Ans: mmHg 50
